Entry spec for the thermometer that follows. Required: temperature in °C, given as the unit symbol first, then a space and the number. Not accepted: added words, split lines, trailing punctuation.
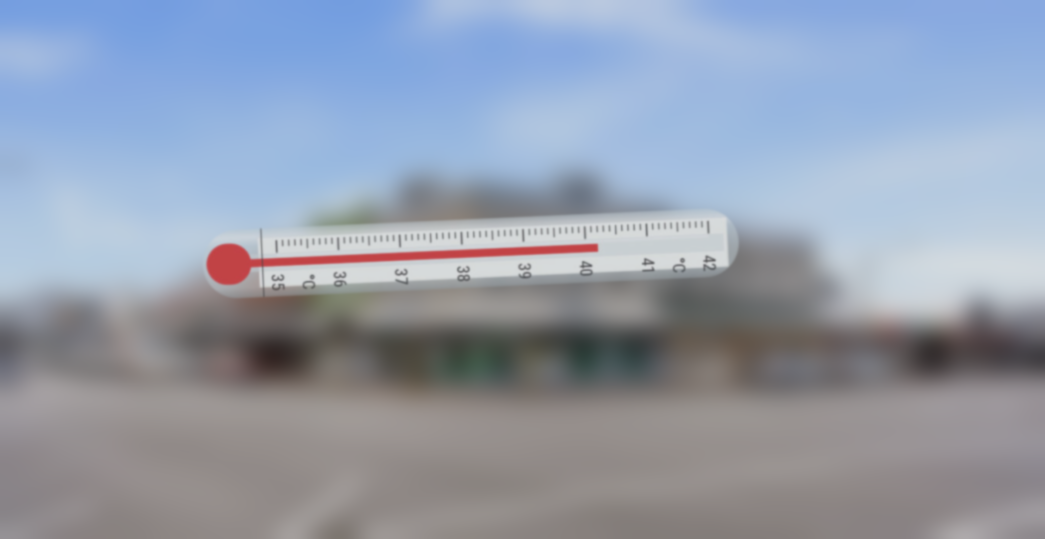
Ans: °C 40.2
